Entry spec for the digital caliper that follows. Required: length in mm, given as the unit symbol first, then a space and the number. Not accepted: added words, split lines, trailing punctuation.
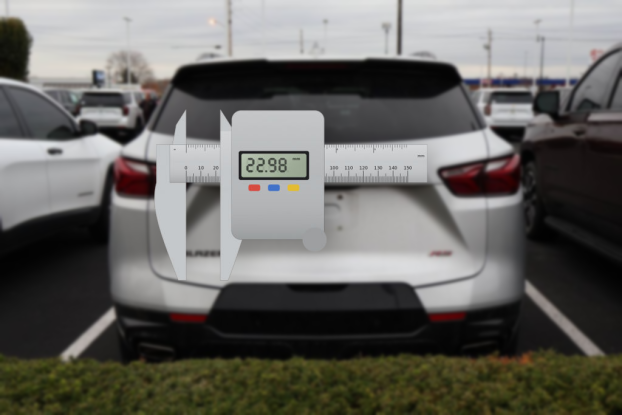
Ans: mm 22.98
